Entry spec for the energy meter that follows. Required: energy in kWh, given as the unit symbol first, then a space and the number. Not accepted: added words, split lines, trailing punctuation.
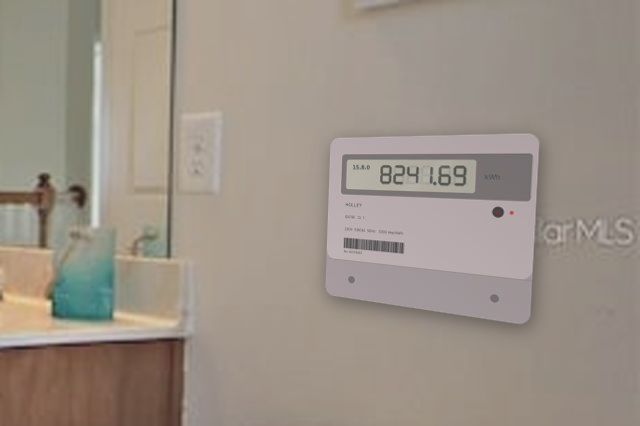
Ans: kWh 8241.69
